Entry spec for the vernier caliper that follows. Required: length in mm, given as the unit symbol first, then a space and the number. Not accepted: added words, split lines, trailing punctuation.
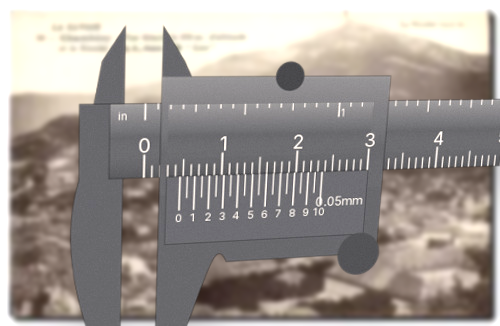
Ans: mm 4.6
